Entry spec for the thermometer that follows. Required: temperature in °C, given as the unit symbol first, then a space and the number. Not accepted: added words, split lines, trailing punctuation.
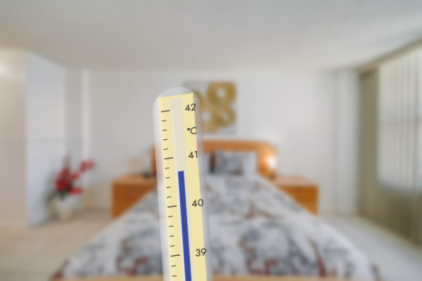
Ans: °C 40.7
